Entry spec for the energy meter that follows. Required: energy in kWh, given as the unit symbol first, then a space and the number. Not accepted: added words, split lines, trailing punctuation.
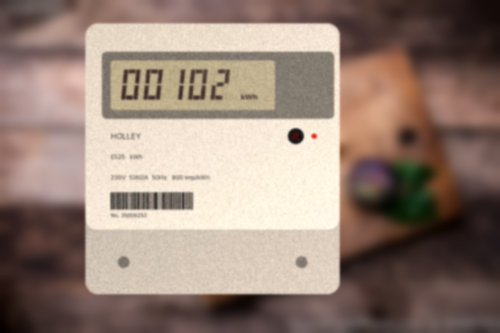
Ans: kWh 102
